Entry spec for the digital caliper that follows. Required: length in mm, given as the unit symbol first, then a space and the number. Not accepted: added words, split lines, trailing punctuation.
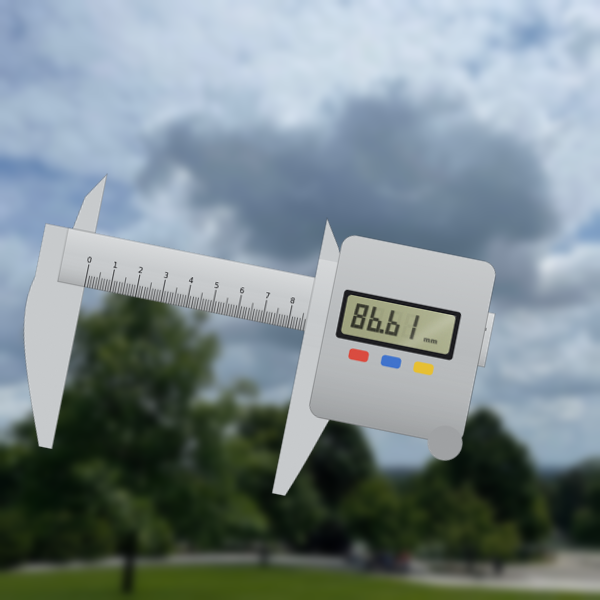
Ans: mm 86.61
